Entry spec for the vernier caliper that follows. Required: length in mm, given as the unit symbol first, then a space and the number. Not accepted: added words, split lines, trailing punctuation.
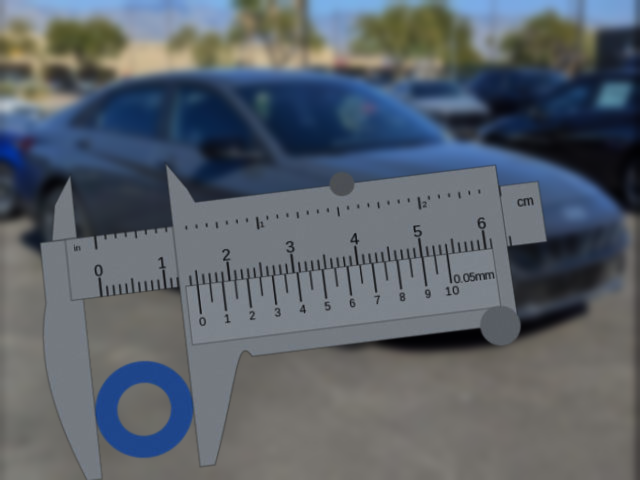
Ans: mm 15.0
